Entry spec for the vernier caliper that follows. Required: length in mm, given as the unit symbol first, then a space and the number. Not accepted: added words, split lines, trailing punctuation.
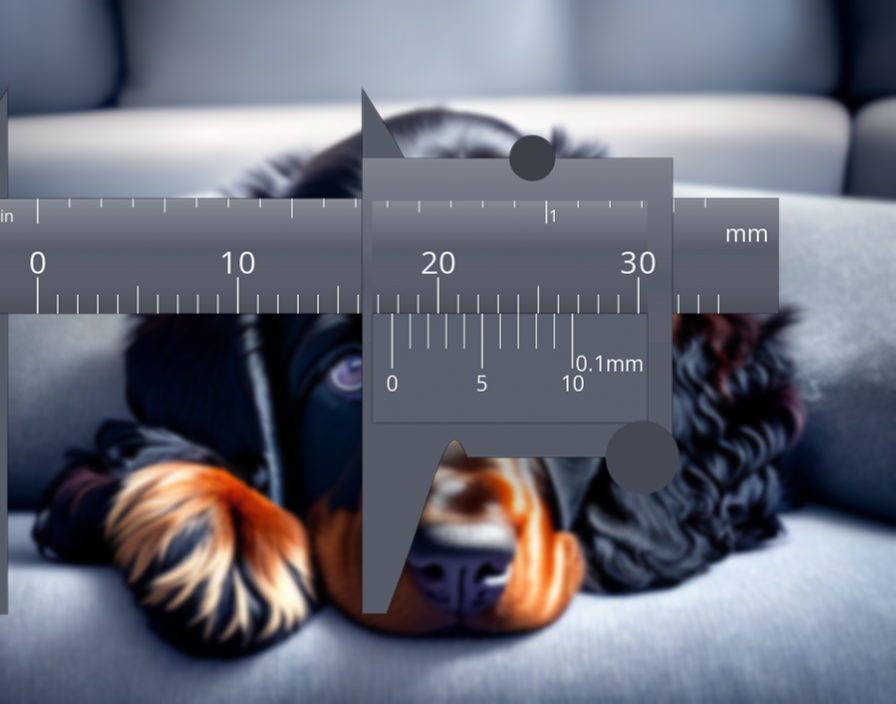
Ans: mm 17.7
